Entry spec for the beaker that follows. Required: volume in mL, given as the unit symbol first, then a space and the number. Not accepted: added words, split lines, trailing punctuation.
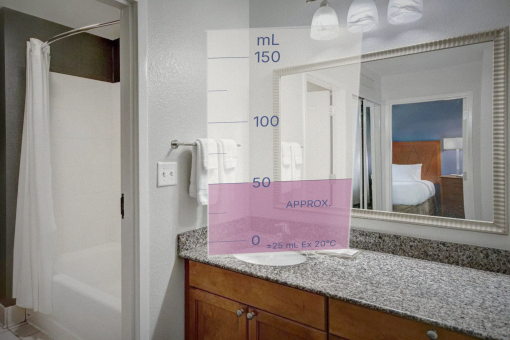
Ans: mL 50
